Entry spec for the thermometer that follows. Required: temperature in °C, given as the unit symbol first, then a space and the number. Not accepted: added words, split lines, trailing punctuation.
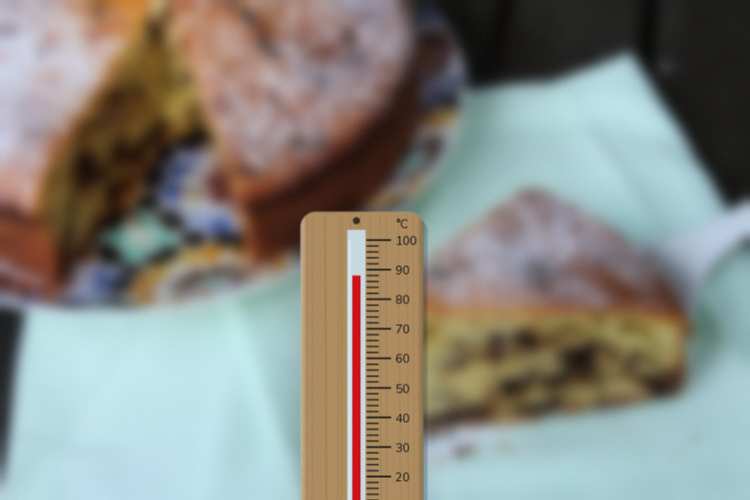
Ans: °C 88
